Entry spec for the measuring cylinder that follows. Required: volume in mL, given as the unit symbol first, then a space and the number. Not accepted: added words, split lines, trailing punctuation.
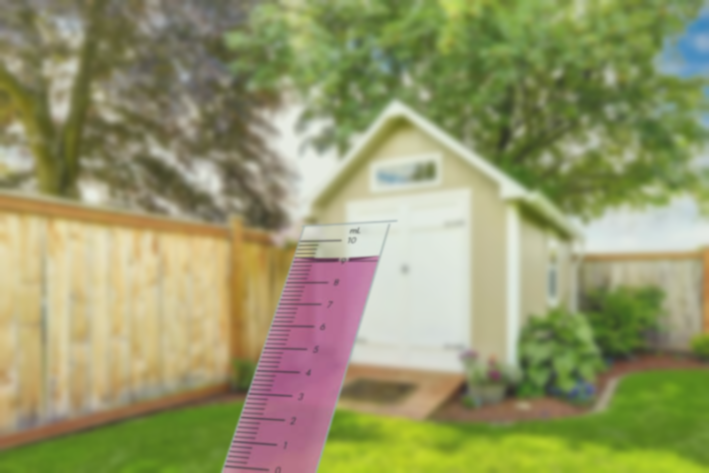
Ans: mL 9
